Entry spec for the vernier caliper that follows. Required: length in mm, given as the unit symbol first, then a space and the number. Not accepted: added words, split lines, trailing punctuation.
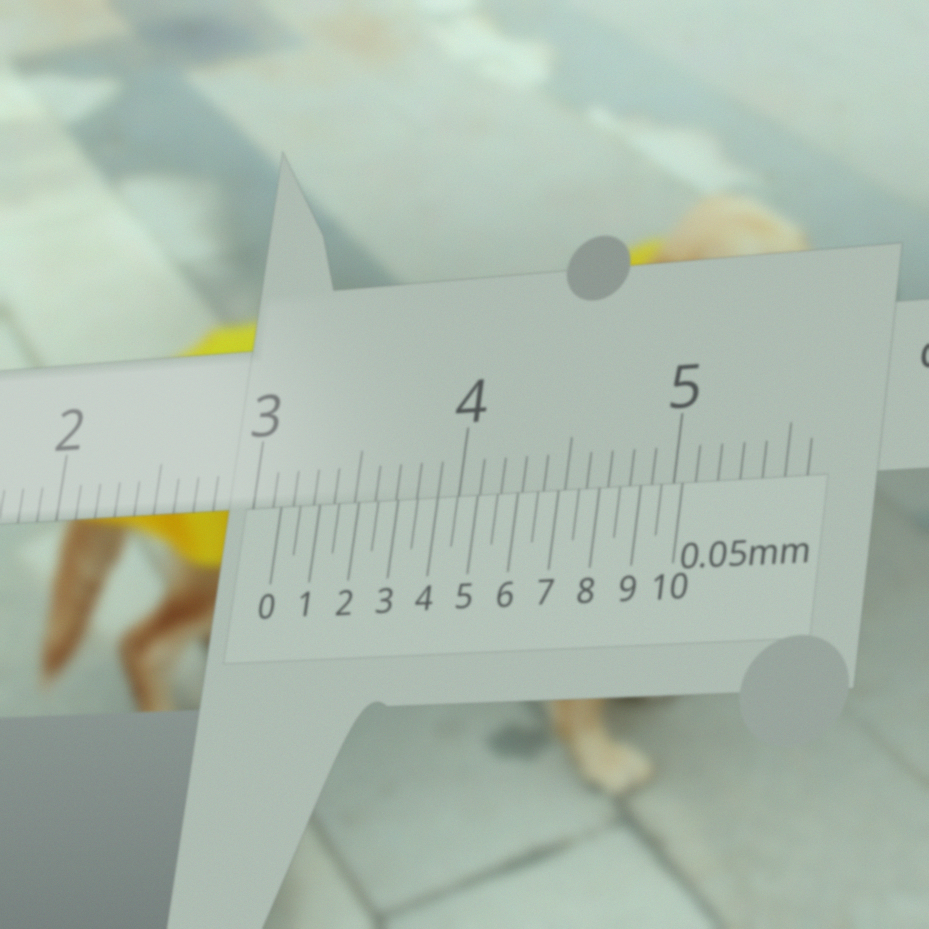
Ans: mm 31.4
